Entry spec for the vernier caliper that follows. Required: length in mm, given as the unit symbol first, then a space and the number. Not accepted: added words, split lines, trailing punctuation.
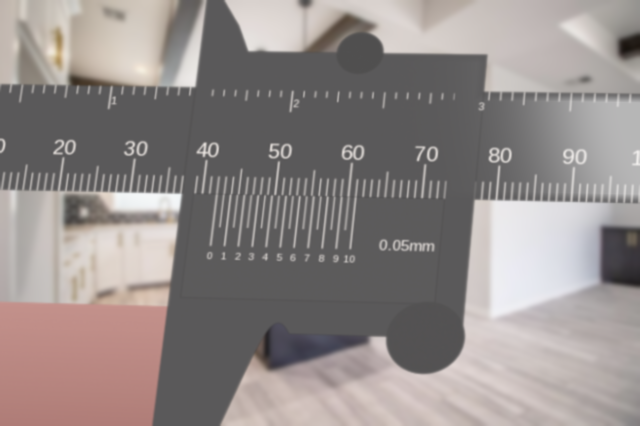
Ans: mm 42.0
